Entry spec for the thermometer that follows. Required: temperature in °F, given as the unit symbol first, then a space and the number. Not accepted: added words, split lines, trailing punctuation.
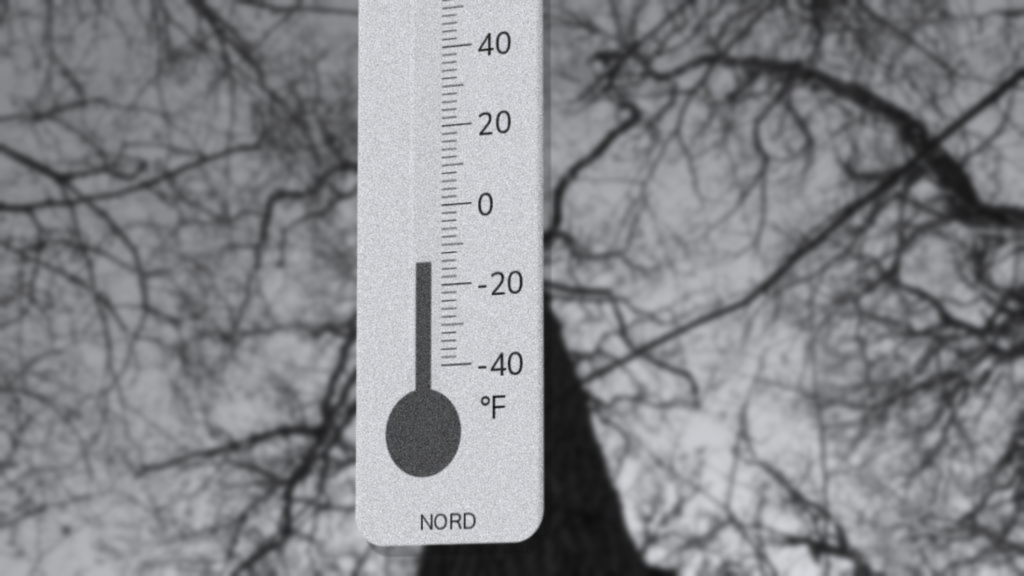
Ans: °F -14
